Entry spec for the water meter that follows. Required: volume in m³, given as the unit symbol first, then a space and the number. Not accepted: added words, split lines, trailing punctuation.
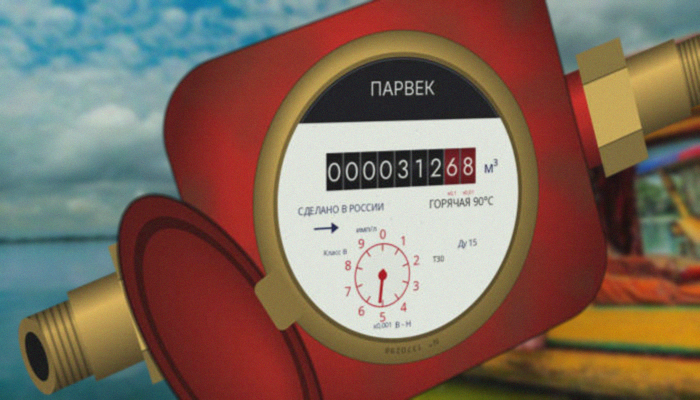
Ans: m³ 312.685
